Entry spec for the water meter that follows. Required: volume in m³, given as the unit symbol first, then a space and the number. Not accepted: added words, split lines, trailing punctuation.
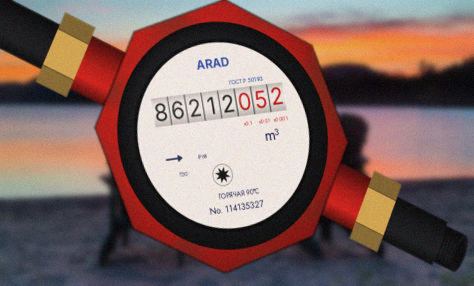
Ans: m³ 86212.052
